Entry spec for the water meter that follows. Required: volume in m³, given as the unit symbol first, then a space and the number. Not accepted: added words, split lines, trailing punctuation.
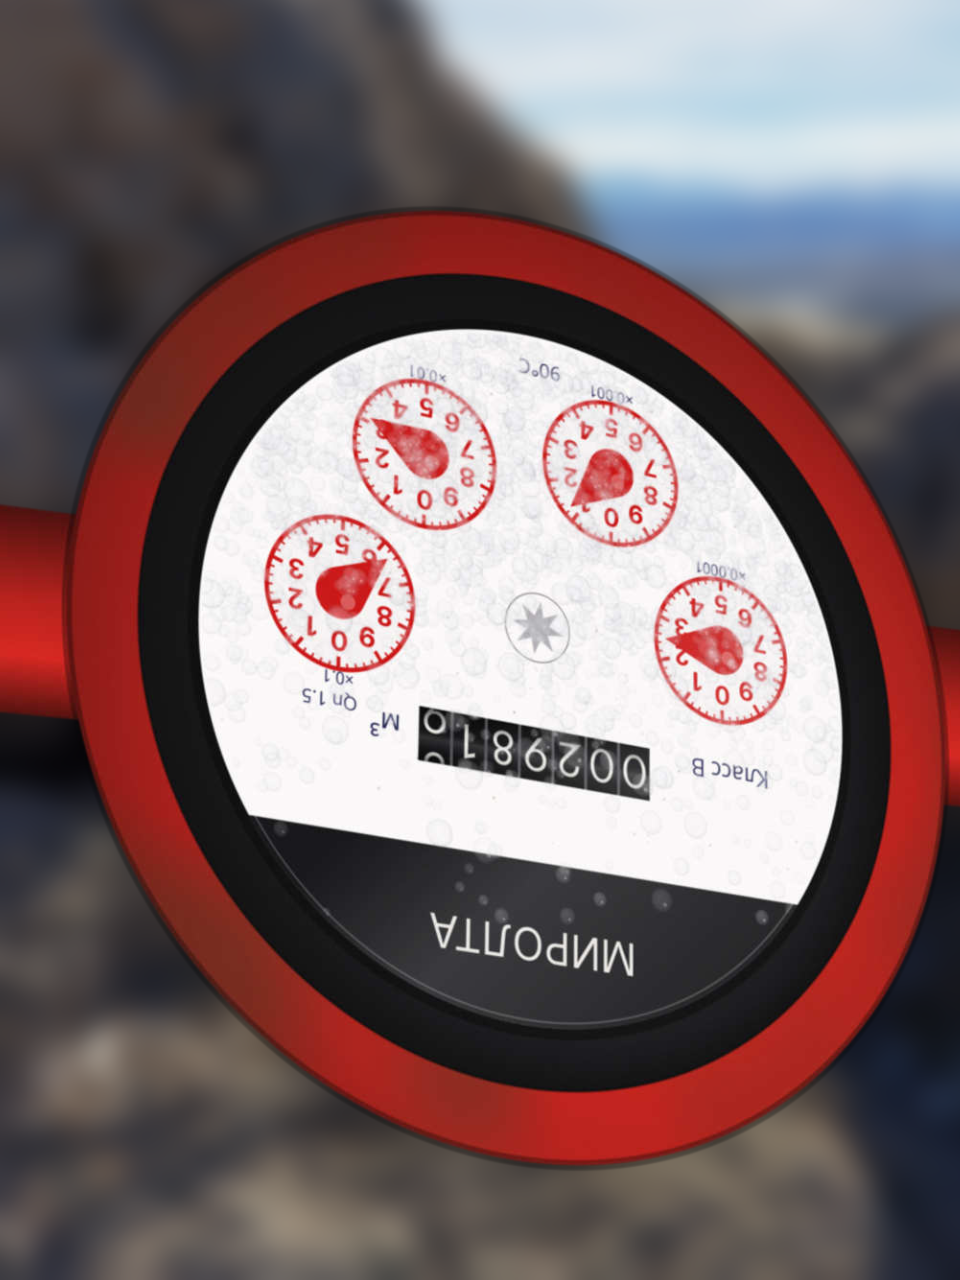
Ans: m³ 29818.6312
